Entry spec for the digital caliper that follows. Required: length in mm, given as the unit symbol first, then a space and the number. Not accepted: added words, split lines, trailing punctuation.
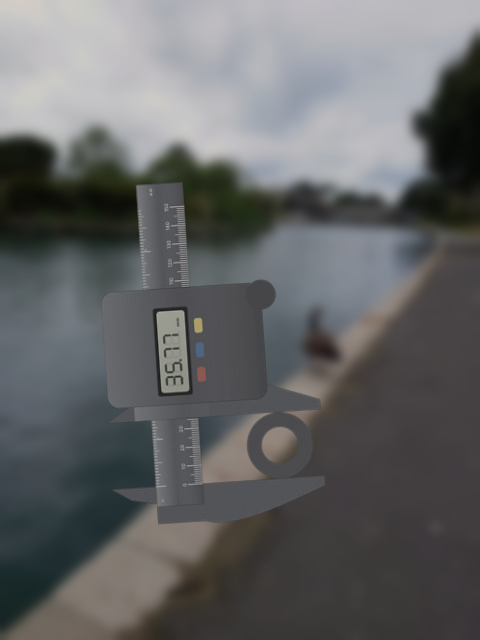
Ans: mm 35.77
